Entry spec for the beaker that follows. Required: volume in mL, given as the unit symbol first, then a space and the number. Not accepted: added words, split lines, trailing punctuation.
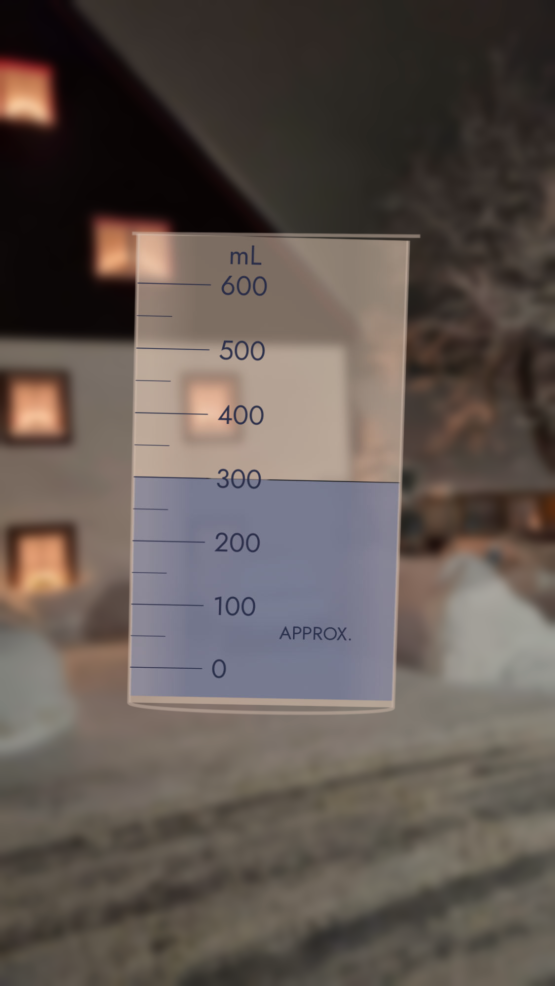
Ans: mL 300
